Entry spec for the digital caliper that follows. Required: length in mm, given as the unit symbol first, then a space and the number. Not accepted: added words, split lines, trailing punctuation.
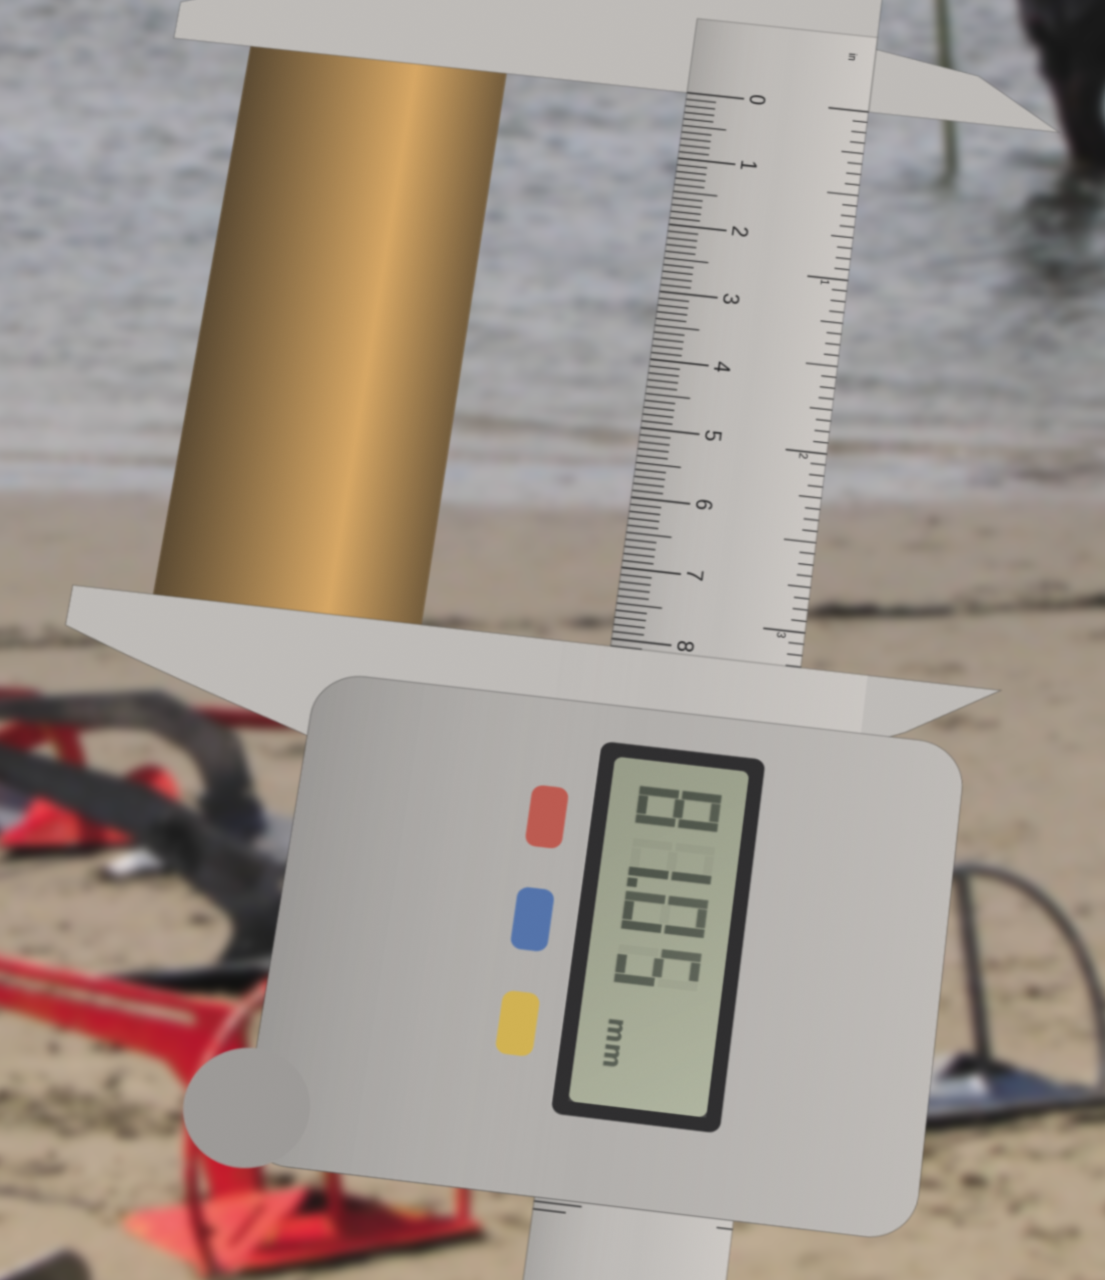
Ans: mm 81.05
